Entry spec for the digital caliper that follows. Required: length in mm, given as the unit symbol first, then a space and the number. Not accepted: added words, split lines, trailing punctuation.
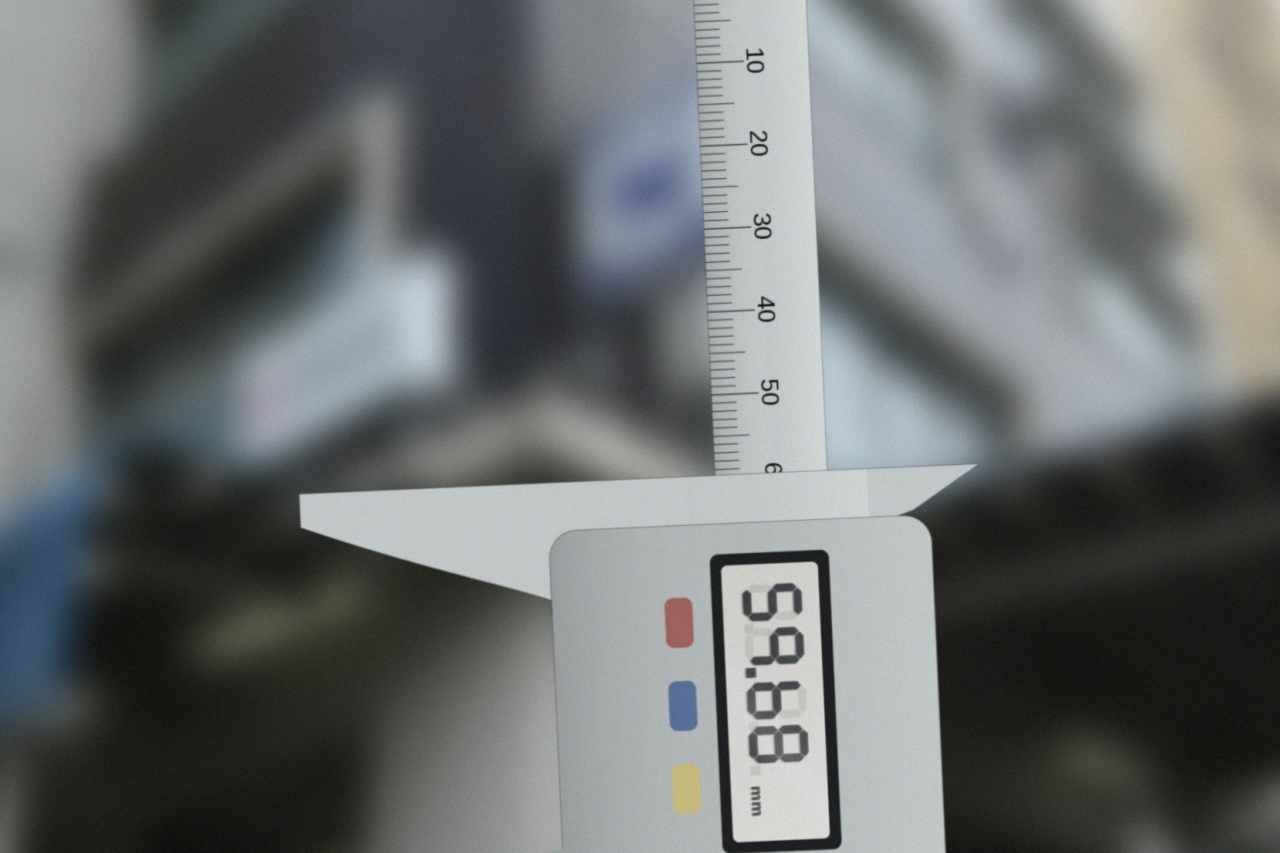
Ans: mm 59.68
